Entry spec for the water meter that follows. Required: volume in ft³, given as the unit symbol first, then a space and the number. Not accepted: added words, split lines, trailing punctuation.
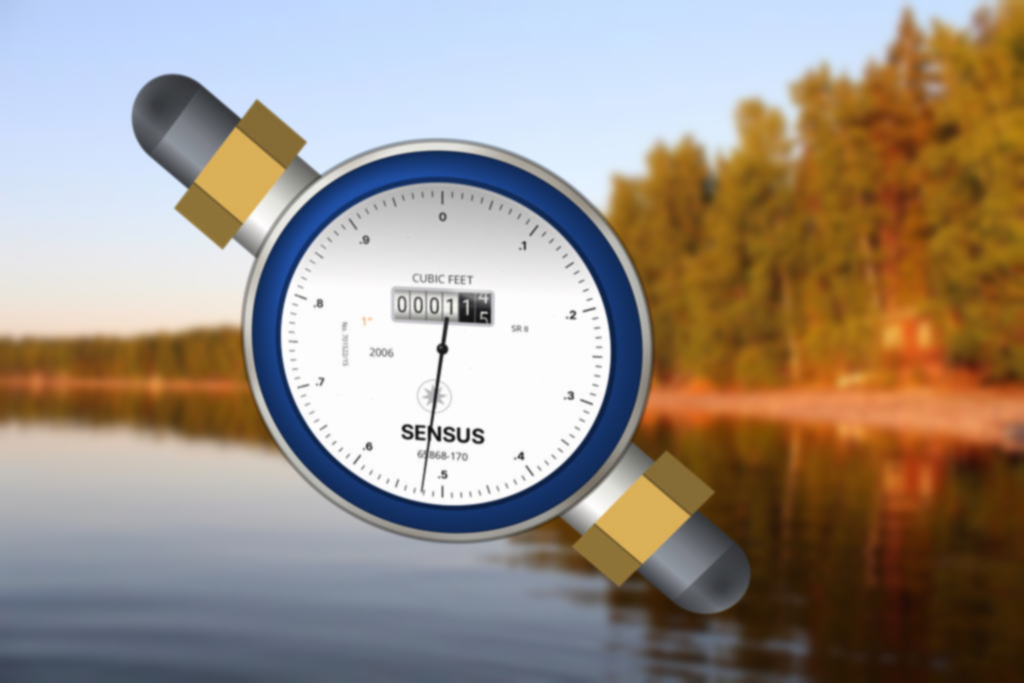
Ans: ft³ 114.52
